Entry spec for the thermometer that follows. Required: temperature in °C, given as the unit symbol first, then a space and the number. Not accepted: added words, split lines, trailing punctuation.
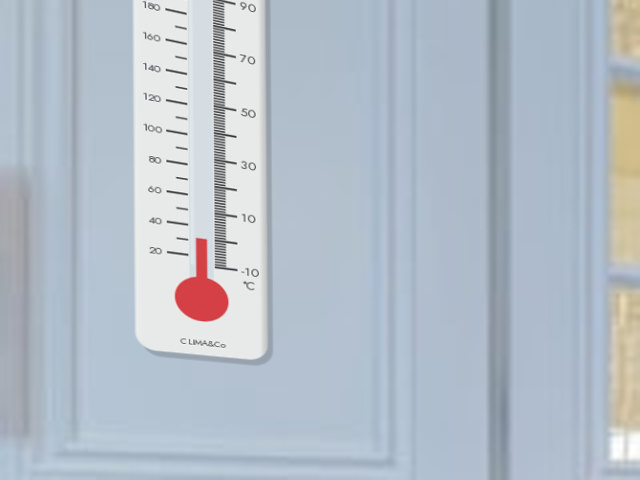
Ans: °C 0
